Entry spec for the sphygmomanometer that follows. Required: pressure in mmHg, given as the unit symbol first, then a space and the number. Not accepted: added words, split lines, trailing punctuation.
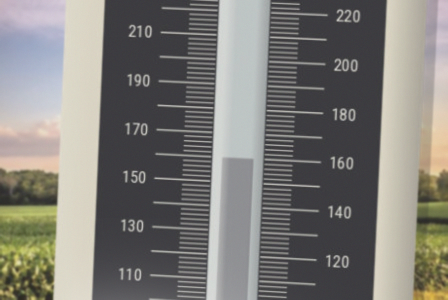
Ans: mmHg 160
